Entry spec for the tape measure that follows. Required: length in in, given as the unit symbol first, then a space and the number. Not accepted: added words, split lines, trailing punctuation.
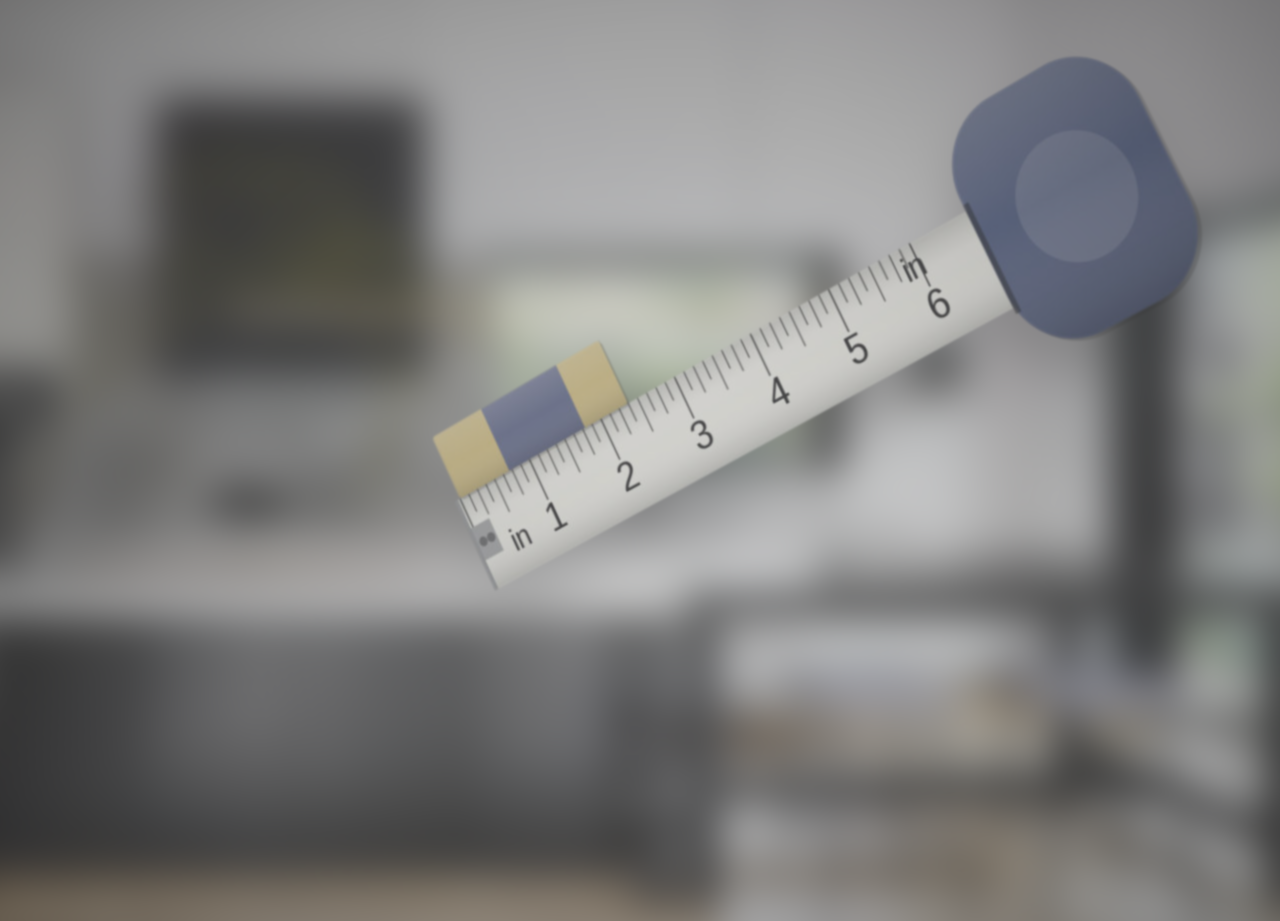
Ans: in 2.375
